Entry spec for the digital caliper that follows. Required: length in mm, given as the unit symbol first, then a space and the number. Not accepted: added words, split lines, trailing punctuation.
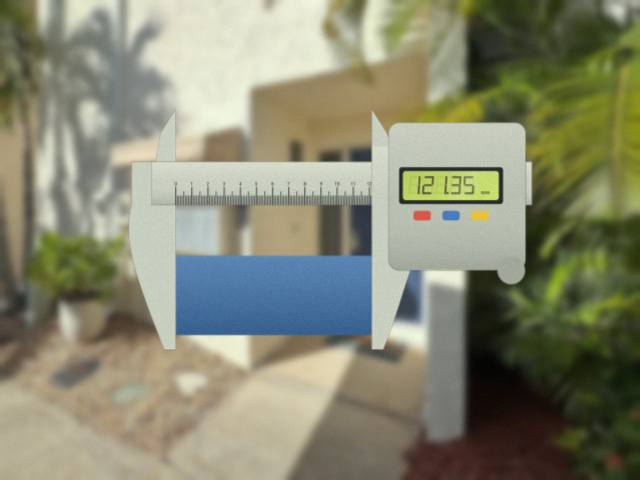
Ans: mm 121.35
